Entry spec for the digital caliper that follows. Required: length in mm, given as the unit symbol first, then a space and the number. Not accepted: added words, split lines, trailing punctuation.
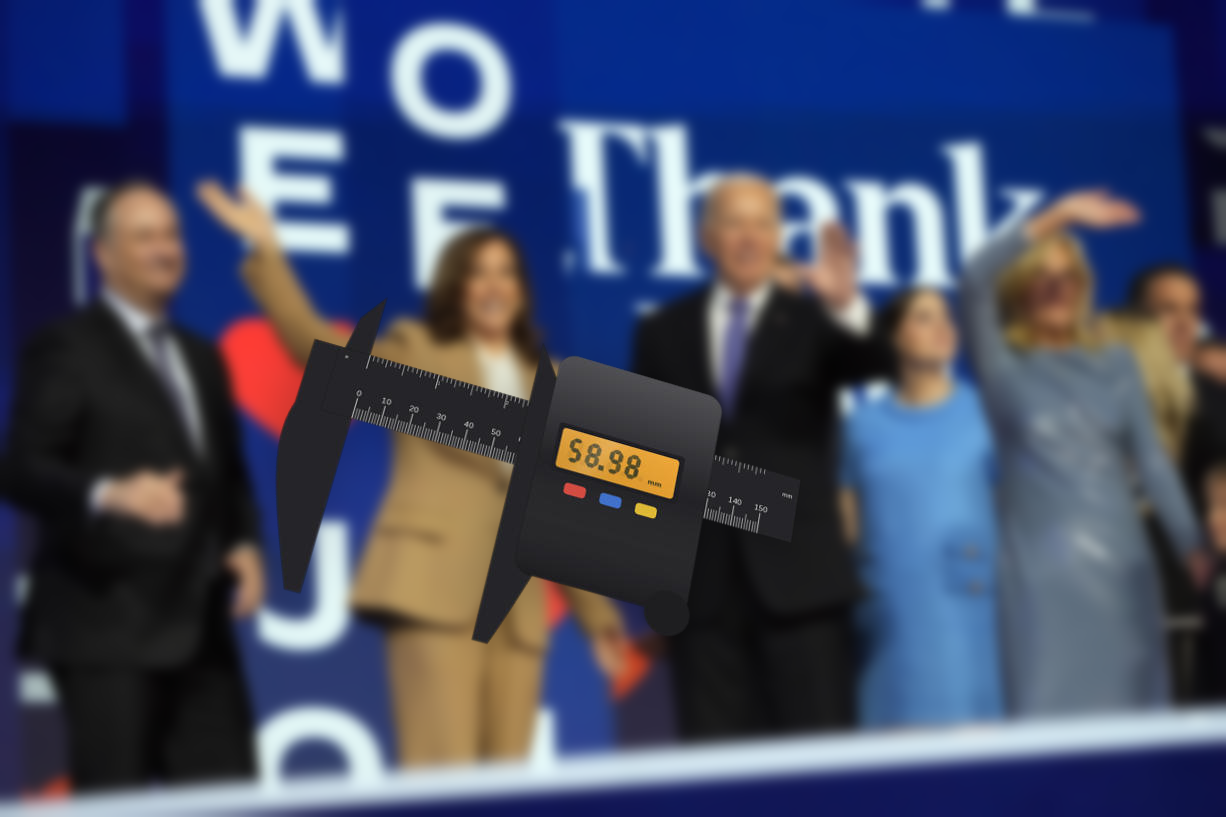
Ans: mm 58.98
